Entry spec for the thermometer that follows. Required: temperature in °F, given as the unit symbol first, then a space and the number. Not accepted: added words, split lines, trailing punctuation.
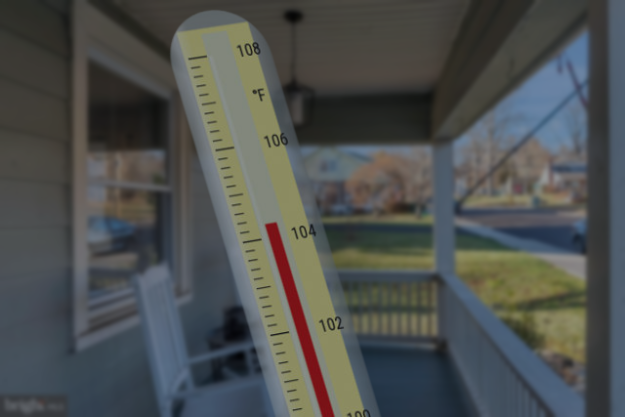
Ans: °F 104.3
